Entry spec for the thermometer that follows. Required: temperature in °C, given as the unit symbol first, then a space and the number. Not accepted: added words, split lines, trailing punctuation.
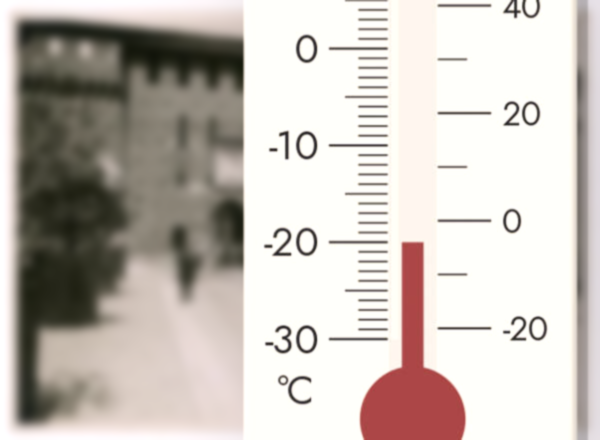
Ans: °C -20
